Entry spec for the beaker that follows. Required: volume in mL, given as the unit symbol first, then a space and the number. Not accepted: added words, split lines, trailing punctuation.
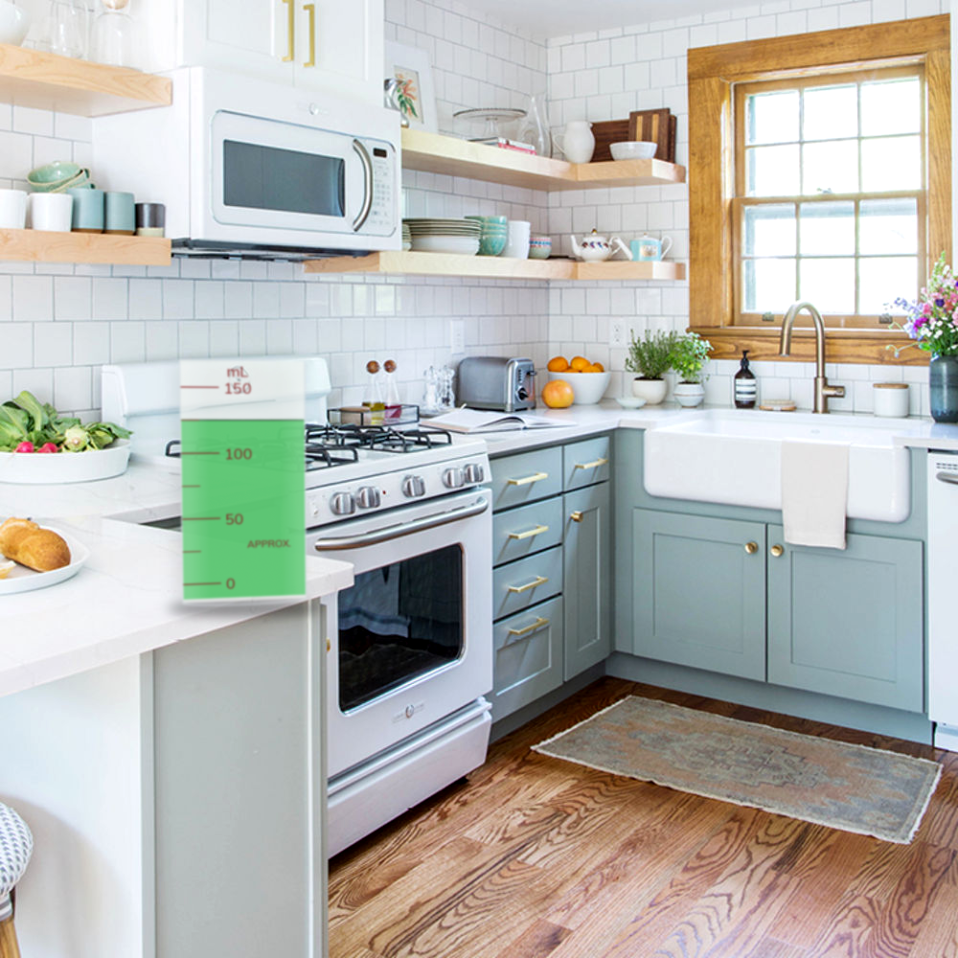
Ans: mL 125
